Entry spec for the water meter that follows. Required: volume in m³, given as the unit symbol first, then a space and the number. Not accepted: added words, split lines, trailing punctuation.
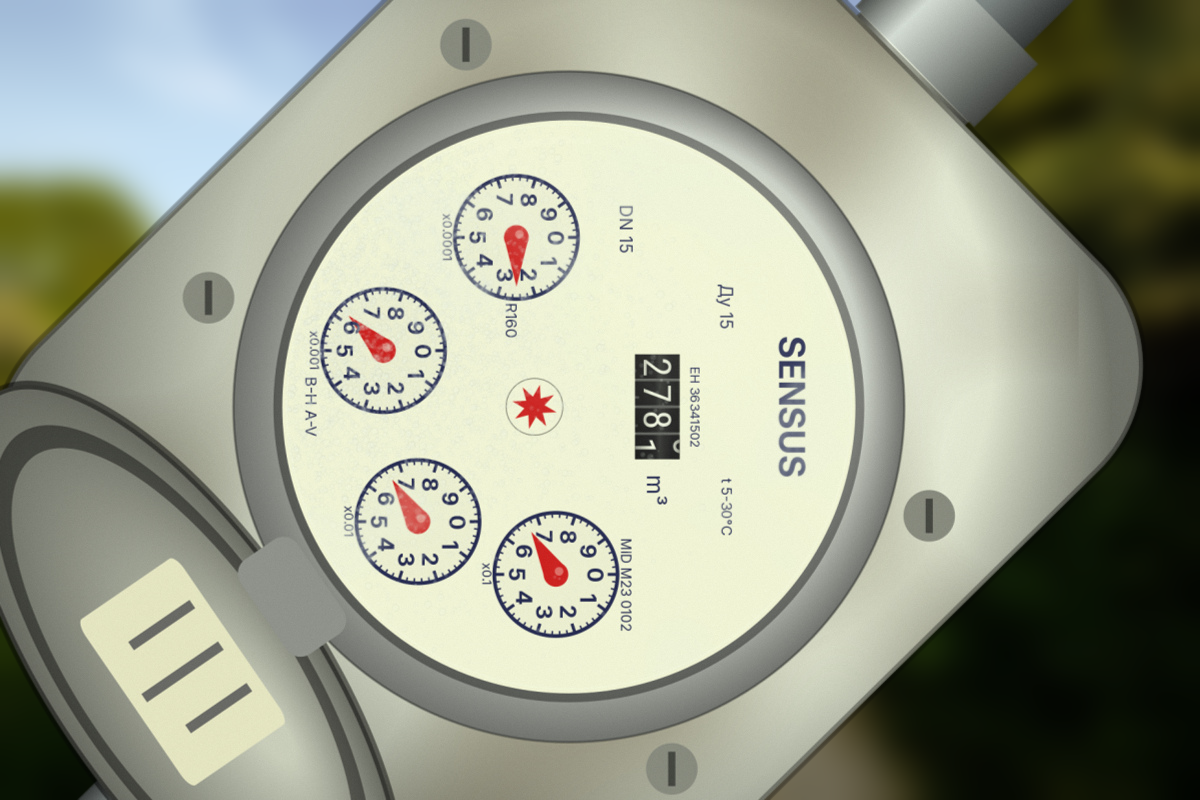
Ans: m³ 2780.6662
